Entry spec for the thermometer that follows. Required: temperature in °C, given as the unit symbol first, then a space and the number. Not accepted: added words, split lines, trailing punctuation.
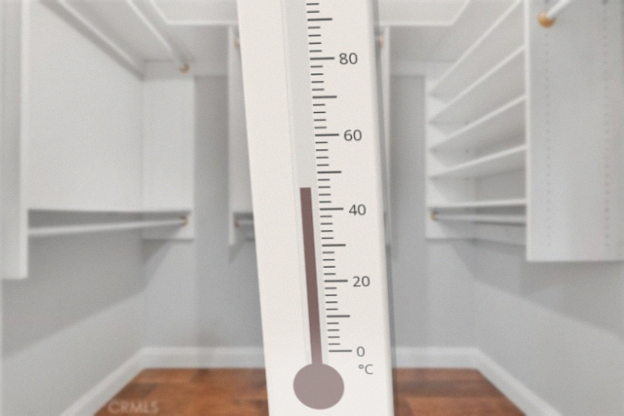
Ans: °C 46
